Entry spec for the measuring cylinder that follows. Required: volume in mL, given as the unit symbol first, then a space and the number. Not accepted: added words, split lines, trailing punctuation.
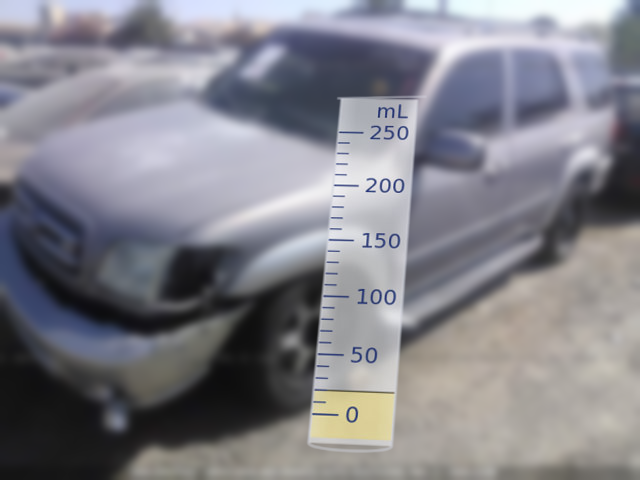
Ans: mL 20
